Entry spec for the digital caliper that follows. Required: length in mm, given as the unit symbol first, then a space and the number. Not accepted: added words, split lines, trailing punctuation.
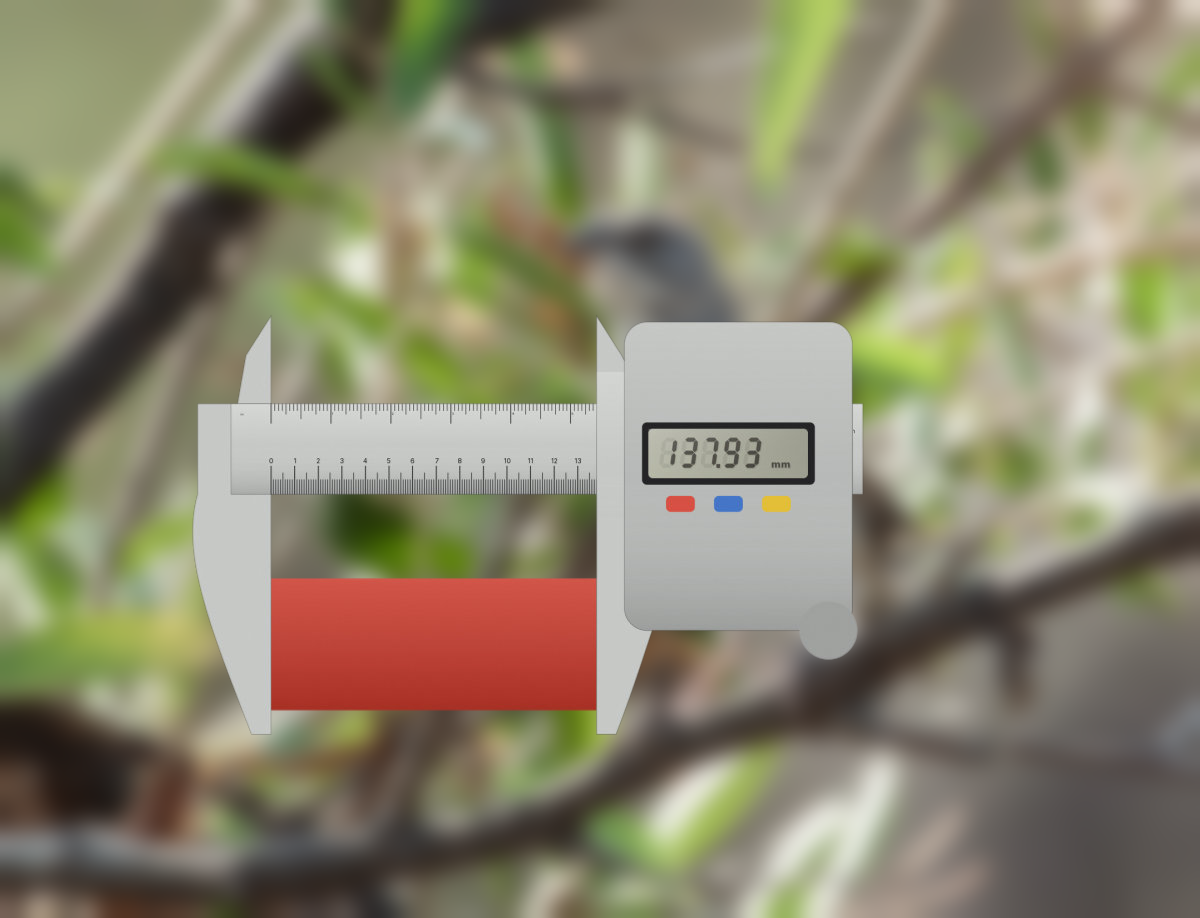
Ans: mm 137.93
